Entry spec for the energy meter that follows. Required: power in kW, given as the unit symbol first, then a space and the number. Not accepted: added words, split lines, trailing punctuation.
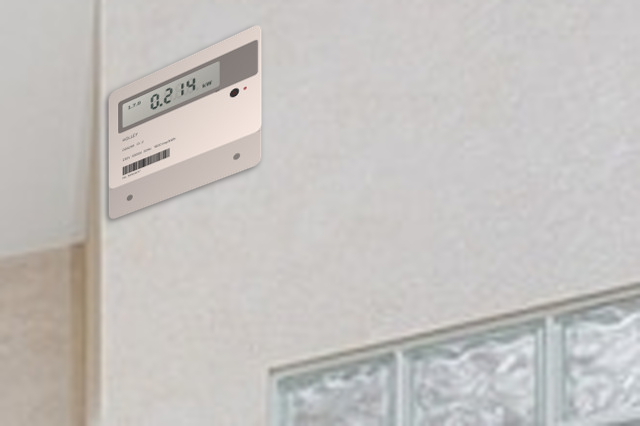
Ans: kW 0.214
